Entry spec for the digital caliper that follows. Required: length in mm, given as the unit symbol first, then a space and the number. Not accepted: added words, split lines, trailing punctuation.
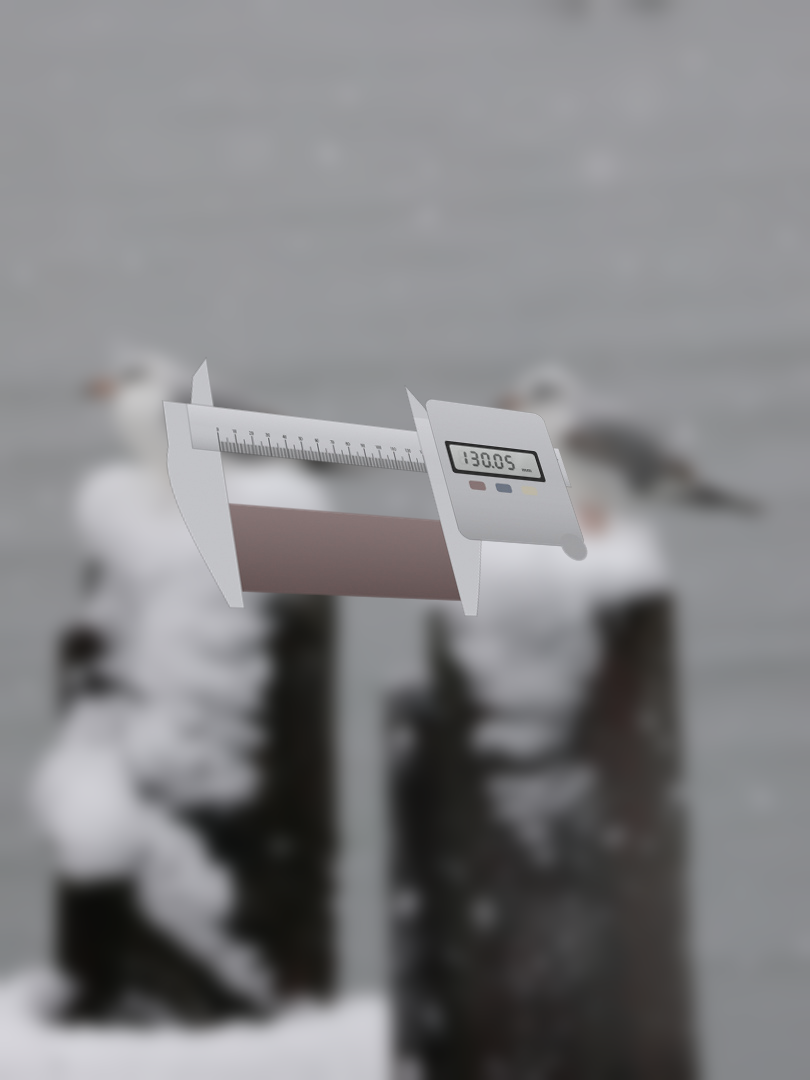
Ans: mm 130.05
